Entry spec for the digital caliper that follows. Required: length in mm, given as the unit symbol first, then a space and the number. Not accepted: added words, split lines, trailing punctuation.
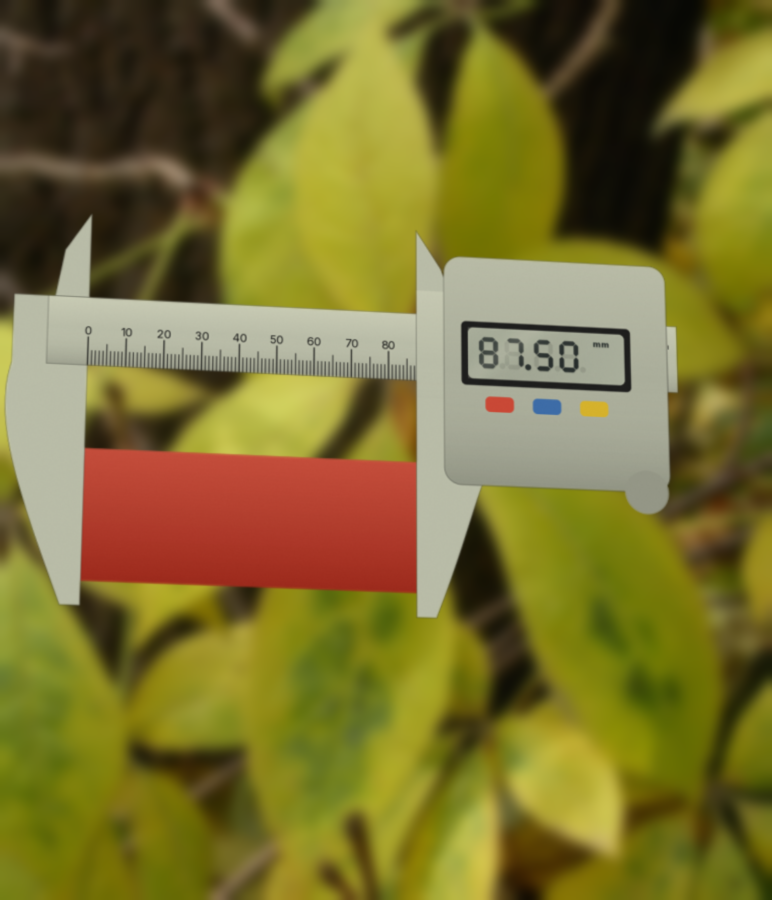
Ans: mm 87.50
